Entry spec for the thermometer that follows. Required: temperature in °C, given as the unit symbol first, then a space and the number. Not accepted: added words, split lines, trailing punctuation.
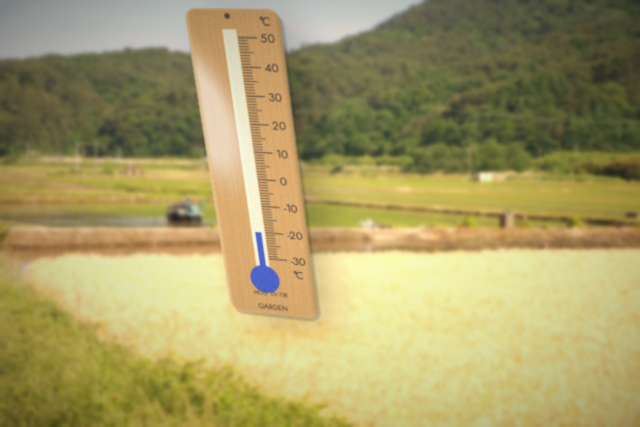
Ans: °C -20
